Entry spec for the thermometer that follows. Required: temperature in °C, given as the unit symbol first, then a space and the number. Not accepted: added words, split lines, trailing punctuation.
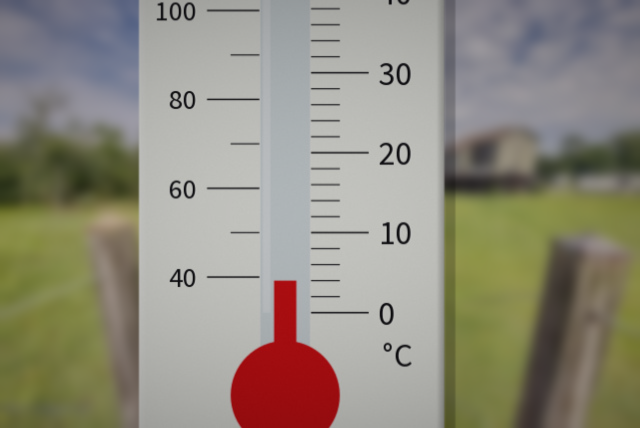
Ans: °C 4
